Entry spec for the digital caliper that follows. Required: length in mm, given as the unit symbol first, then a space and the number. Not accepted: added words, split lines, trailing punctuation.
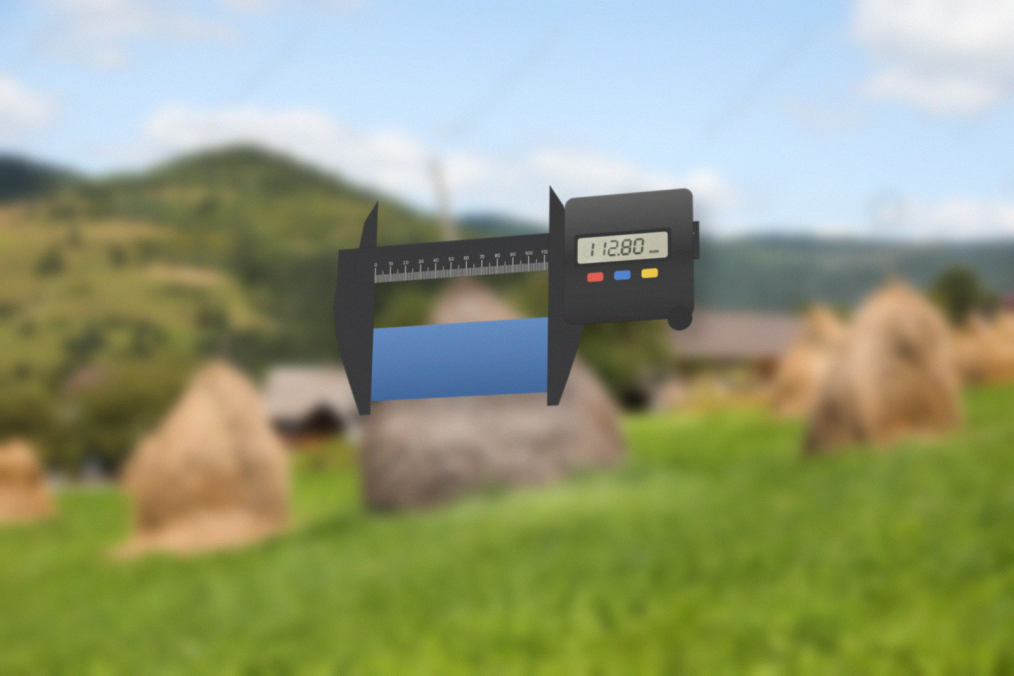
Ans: mm 112.80
